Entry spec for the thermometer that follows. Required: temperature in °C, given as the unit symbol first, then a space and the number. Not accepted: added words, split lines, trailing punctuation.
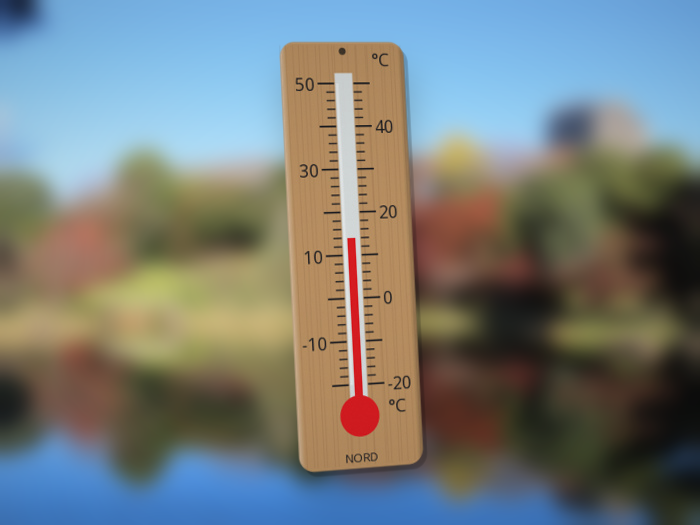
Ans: °C 14
